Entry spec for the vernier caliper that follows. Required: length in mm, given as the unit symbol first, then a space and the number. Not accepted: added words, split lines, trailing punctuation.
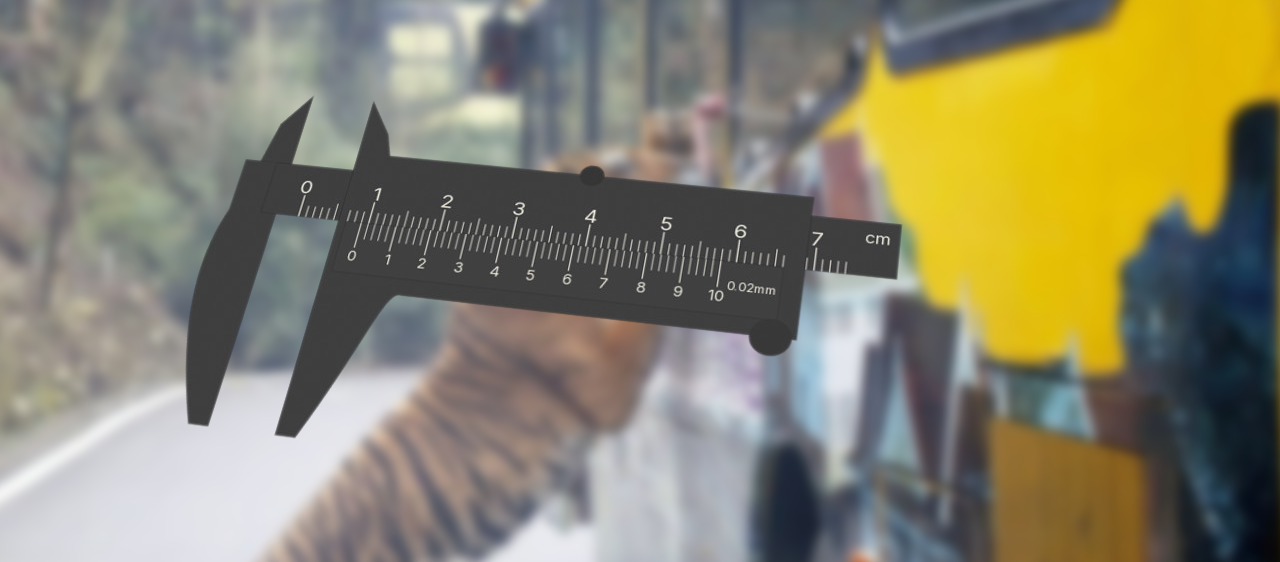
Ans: mm 9.0
